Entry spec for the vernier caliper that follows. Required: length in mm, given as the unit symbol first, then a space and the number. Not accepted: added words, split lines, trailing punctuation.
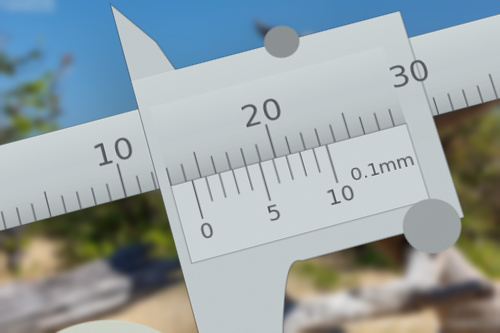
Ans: mm 14.4
